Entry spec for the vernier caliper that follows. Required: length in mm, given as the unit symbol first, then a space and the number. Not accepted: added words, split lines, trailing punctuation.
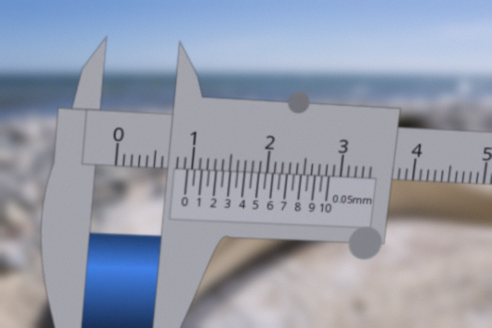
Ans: mm 9.4
